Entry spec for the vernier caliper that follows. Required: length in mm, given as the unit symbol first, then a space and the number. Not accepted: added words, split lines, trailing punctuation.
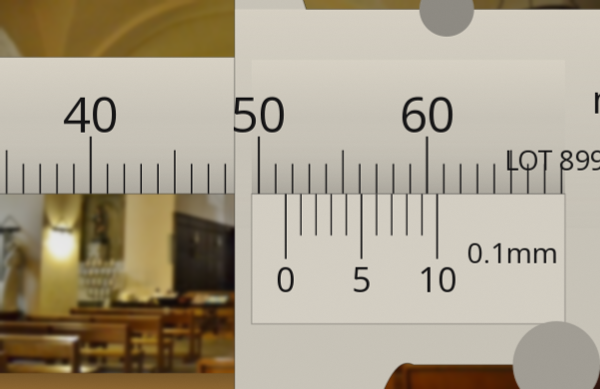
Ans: mm 51.6
